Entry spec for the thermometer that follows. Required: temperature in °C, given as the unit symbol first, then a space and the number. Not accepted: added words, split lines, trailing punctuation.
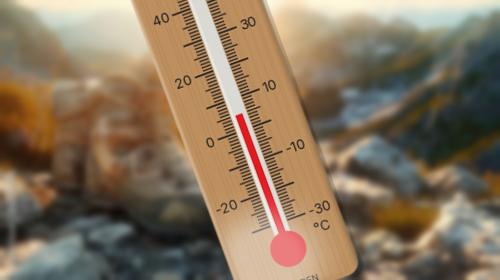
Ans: °C 5
